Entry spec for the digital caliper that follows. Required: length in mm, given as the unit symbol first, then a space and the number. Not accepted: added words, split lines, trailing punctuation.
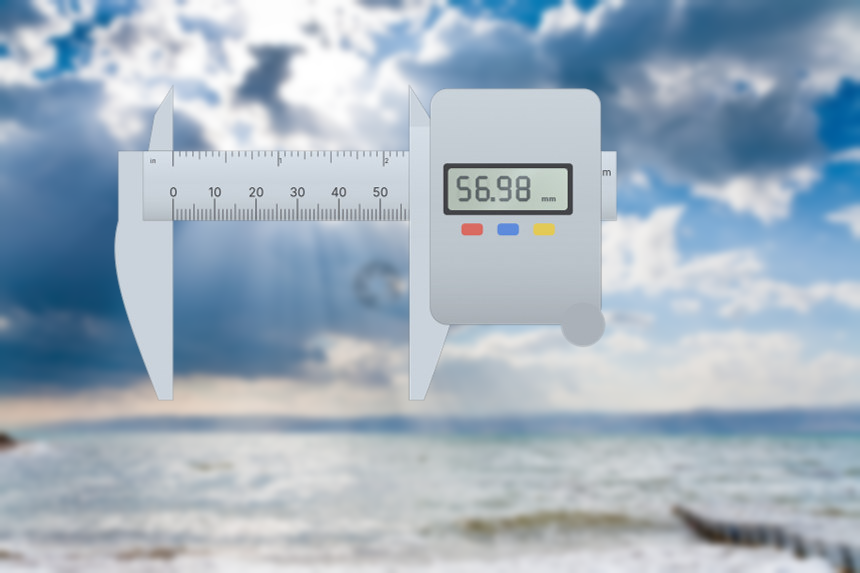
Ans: mm 56.98
